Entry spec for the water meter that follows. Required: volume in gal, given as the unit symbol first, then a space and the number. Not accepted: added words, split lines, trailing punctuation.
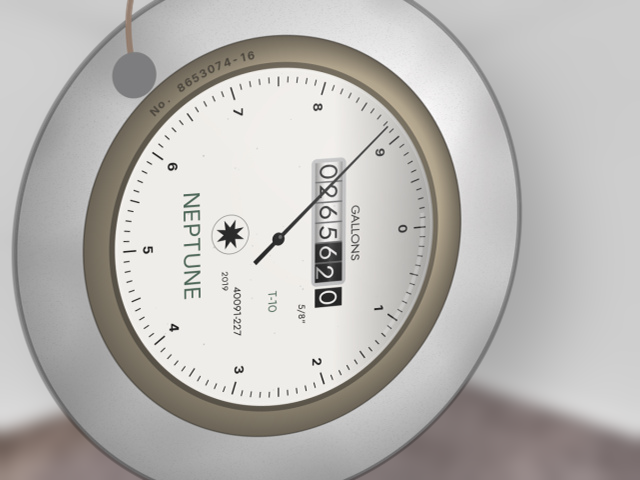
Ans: gal 265618.8
